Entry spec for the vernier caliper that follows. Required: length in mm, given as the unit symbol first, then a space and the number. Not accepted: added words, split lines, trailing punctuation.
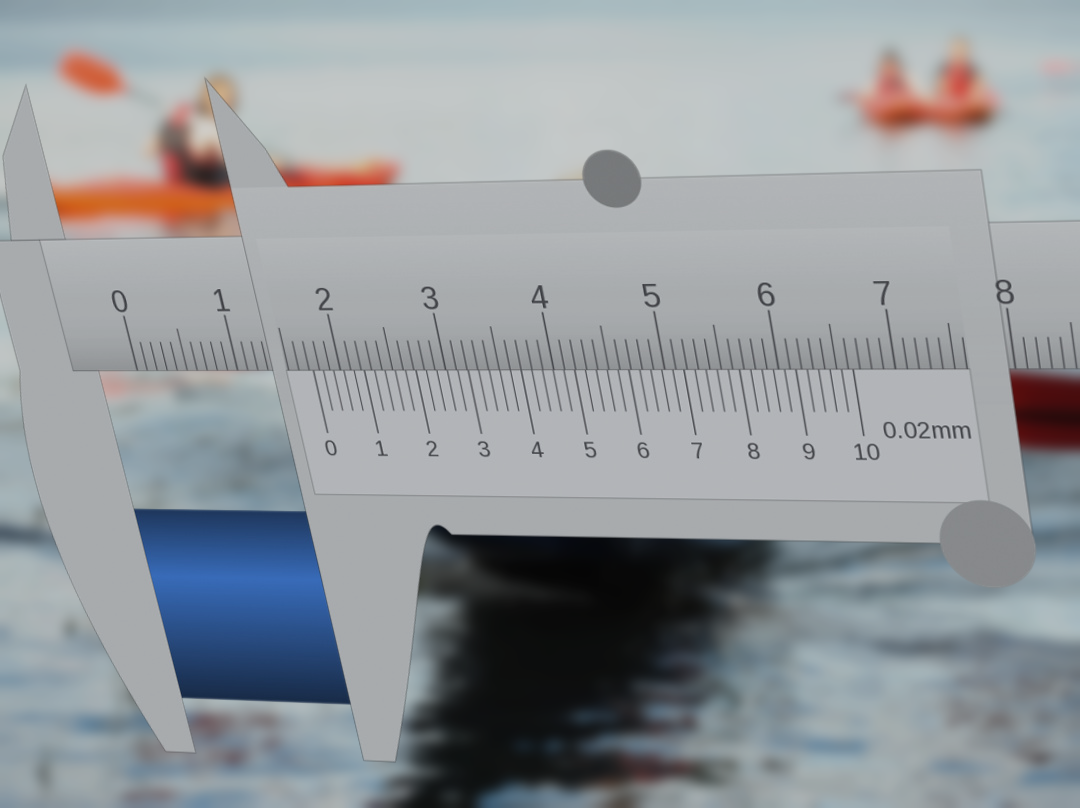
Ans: mm 17.4
